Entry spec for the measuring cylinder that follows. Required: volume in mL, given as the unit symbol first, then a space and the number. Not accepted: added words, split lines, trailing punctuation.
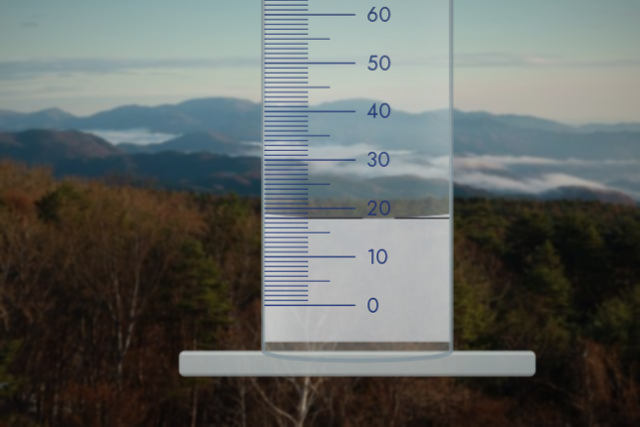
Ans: mL 18
